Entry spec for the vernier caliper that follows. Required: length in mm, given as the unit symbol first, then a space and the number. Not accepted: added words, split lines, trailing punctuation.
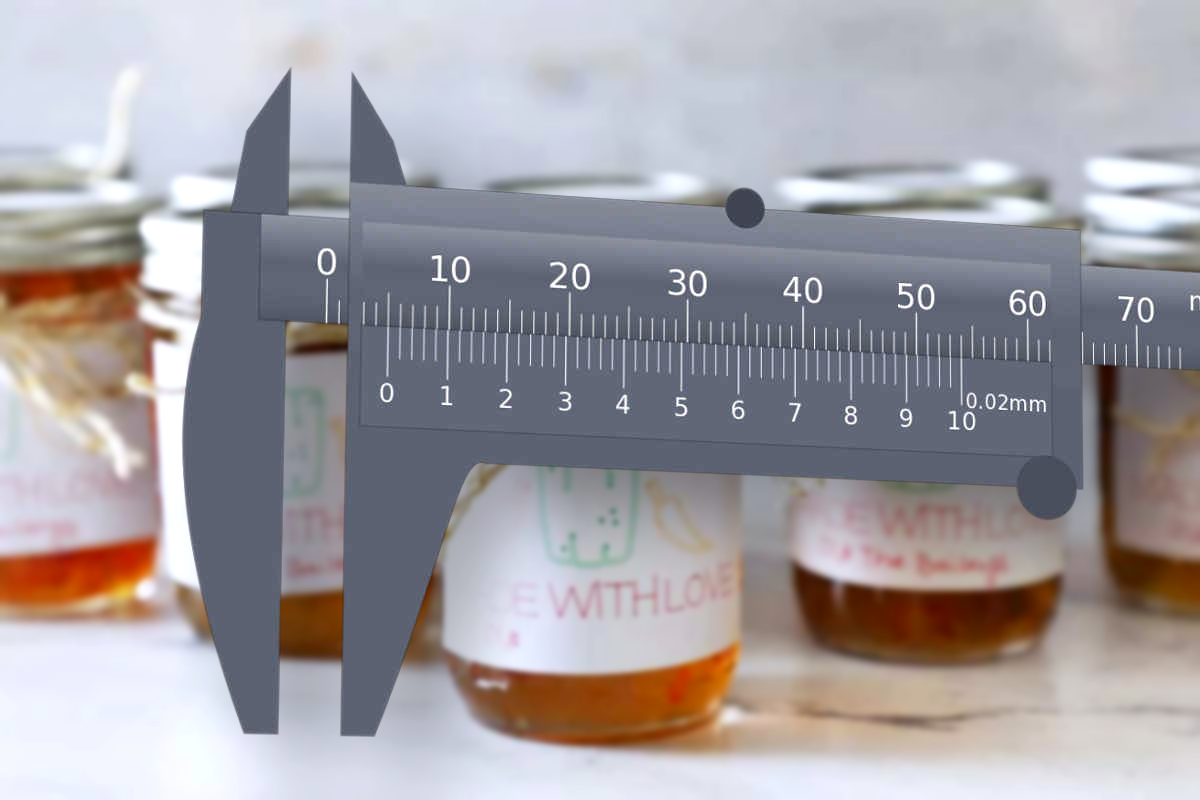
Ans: mm 5.0
